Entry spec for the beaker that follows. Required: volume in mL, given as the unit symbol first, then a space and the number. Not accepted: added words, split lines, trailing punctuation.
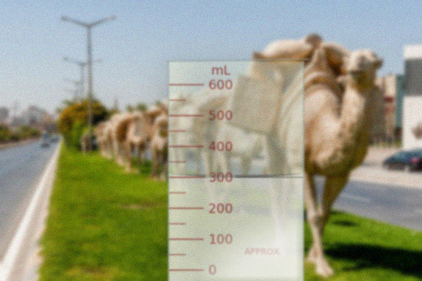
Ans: mL 300
